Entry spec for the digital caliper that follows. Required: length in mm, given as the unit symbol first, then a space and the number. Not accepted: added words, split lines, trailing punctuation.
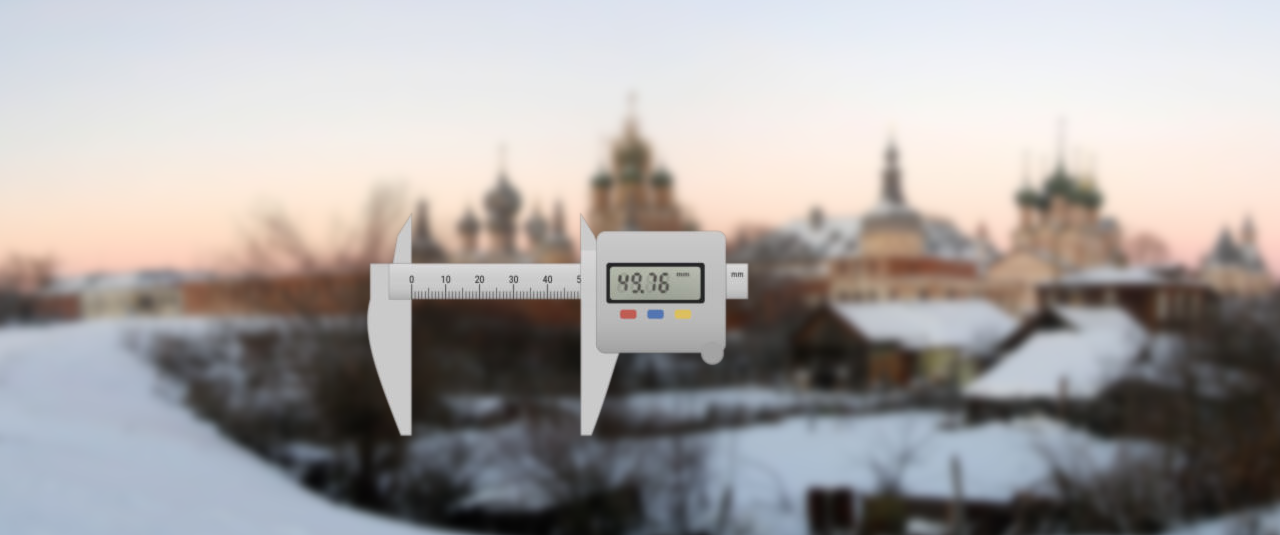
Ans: mm 49.76
